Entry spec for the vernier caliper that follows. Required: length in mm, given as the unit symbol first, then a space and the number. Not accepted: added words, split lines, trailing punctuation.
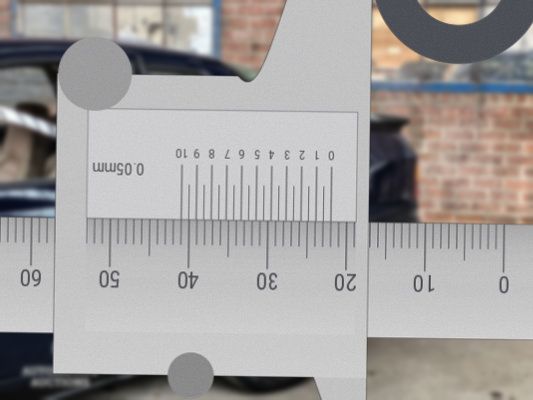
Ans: mm 22.0
